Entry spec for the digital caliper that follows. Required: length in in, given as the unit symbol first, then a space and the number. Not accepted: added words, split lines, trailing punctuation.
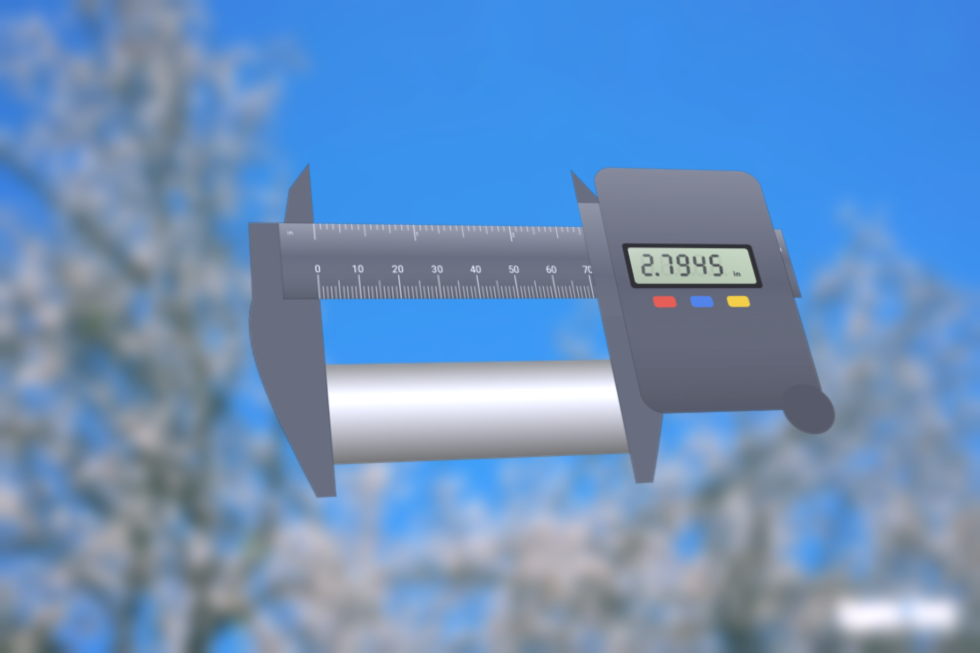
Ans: in 2.7945
